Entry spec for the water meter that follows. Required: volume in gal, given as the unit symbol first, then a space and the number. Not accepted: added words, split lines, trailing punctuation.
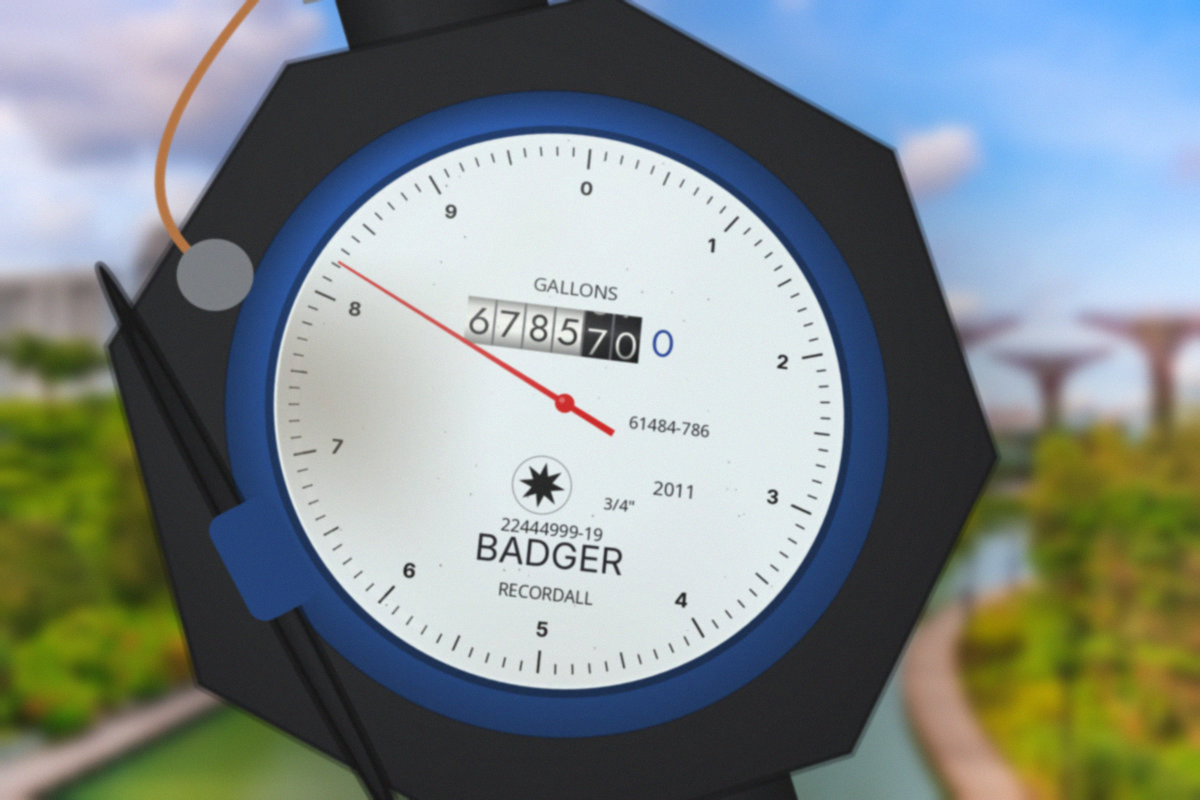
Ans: gal 6785698.2
